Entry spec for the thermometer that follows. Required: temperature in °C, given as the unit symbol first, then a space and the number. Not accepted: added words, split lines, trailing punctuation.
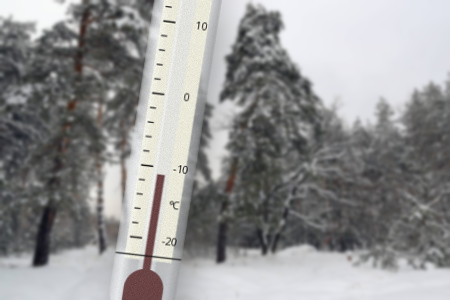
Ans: °C -11
